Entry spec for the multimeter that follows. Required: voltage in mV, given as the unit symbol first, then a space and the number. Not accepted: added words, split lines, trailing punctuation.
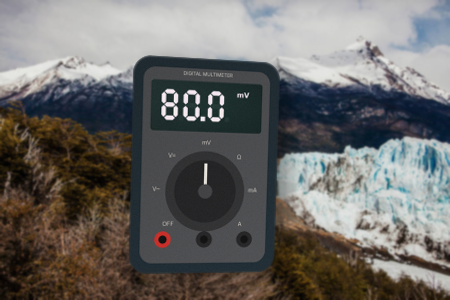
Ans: mV 80.0
